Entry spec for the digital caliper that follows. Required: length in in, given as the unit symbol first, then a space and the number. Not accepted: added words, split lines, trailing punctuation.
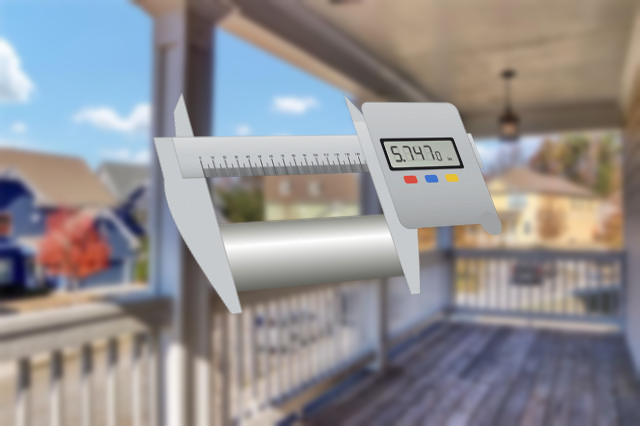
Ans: in 5.7470
